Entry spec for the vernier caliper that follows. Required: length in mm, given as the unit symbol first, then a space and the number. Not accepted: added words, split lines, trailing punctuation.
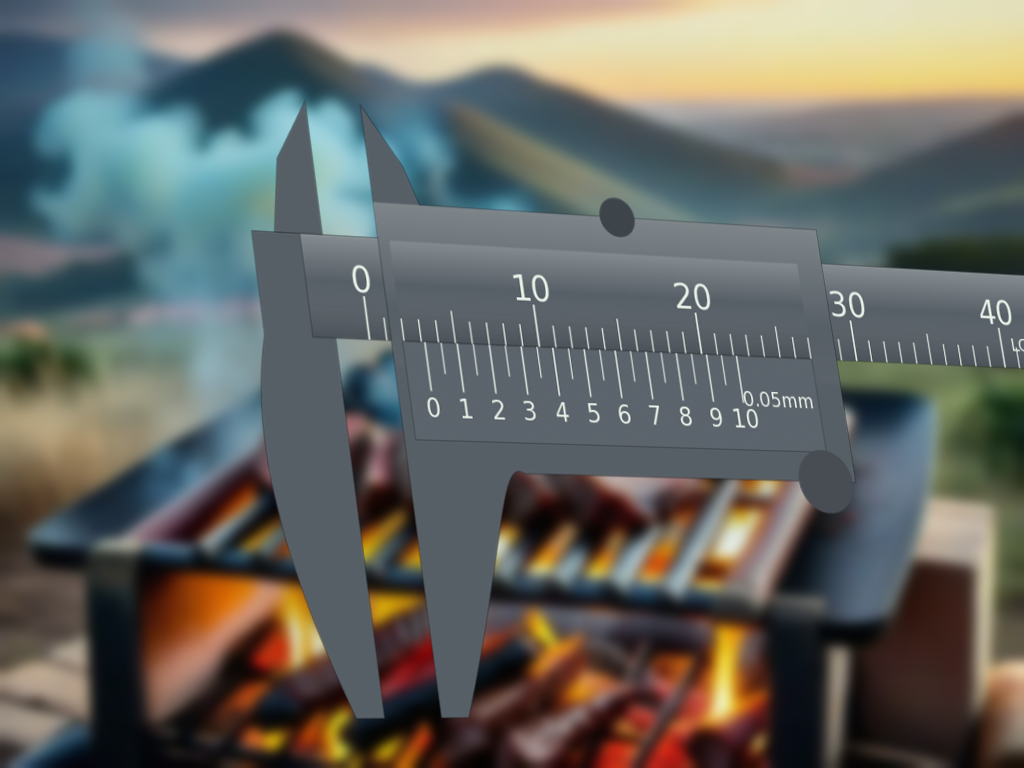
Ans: mm 3.2
